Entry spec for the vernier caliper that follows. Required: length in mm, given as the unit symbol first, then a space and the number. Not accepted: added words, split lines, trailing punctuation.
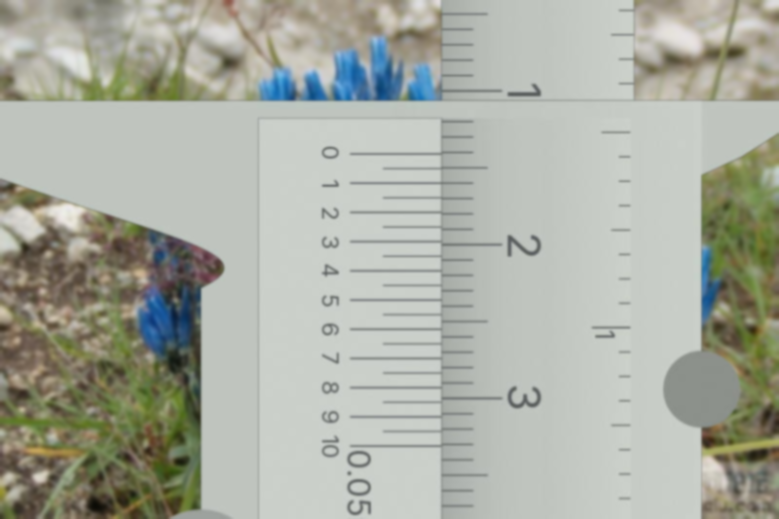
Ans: mm 14.1
